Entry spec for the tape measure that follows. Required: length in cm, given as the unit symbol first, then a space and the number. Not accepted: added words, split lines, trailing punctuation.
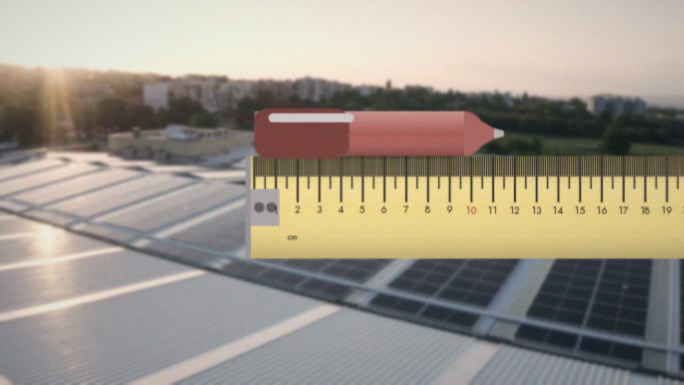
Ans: cm 11.5
